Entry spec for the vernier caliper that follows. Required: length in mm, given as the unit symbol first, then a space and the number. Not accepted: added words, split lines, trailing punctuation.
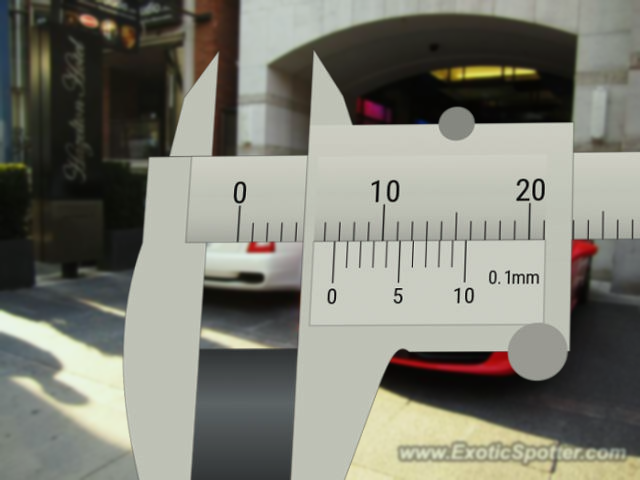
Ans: mm 6.7
